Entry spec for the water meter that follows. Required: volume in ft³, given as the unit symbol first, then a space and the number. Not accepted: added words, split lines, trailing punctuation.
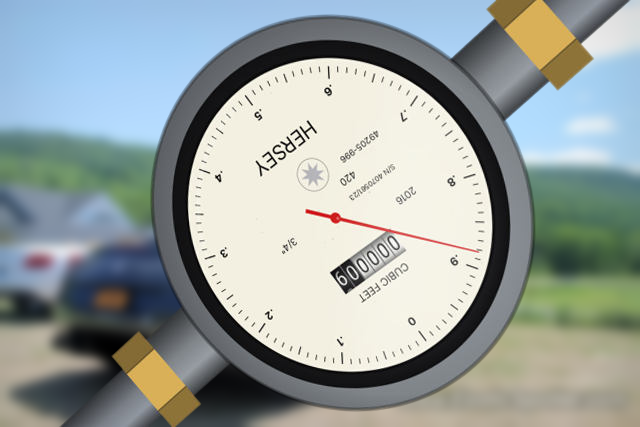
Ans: ft³ 8.88
